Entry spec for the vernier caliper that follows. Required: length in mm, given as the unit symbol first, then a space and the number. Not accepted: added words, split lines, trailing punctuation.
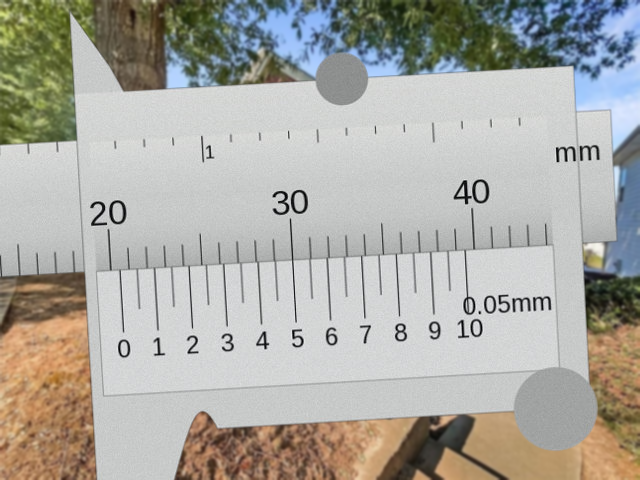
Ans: mm 20.5
